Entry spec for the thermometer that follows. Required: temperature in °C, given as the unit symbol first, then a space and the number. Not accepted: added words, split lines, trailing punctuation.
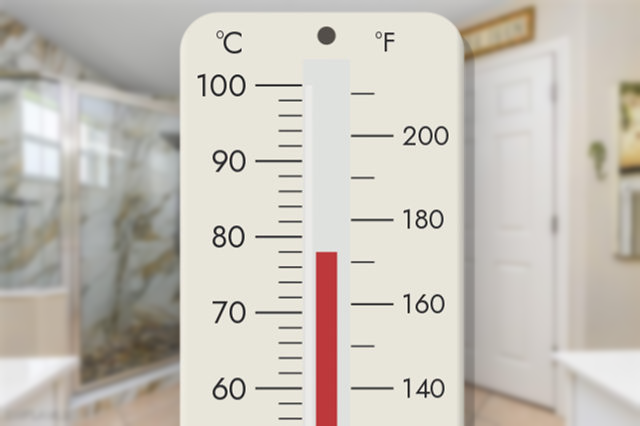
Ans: °C 78
